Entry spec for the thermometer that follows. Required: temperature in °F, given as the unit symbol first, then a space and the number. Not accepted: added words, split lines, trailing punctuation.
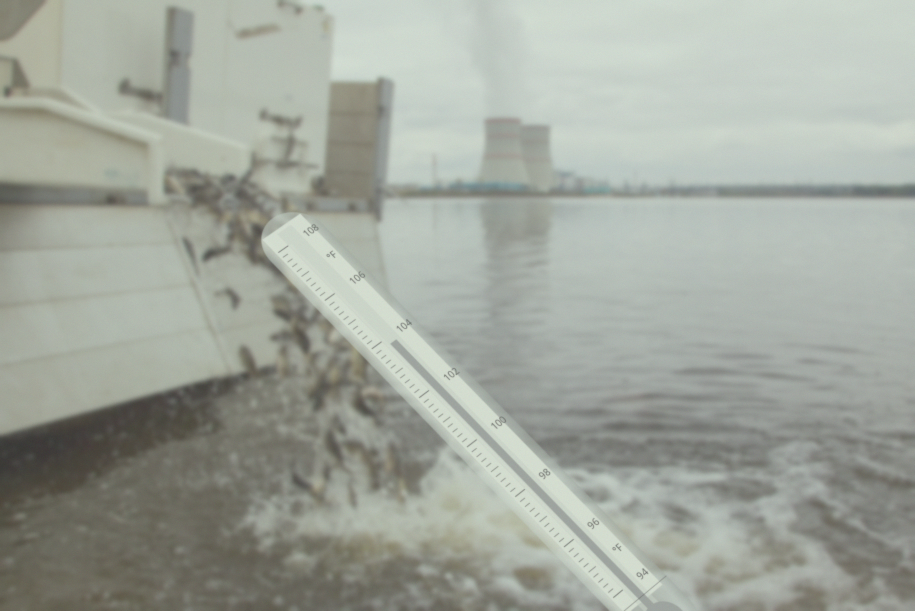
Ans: °F 103.8
